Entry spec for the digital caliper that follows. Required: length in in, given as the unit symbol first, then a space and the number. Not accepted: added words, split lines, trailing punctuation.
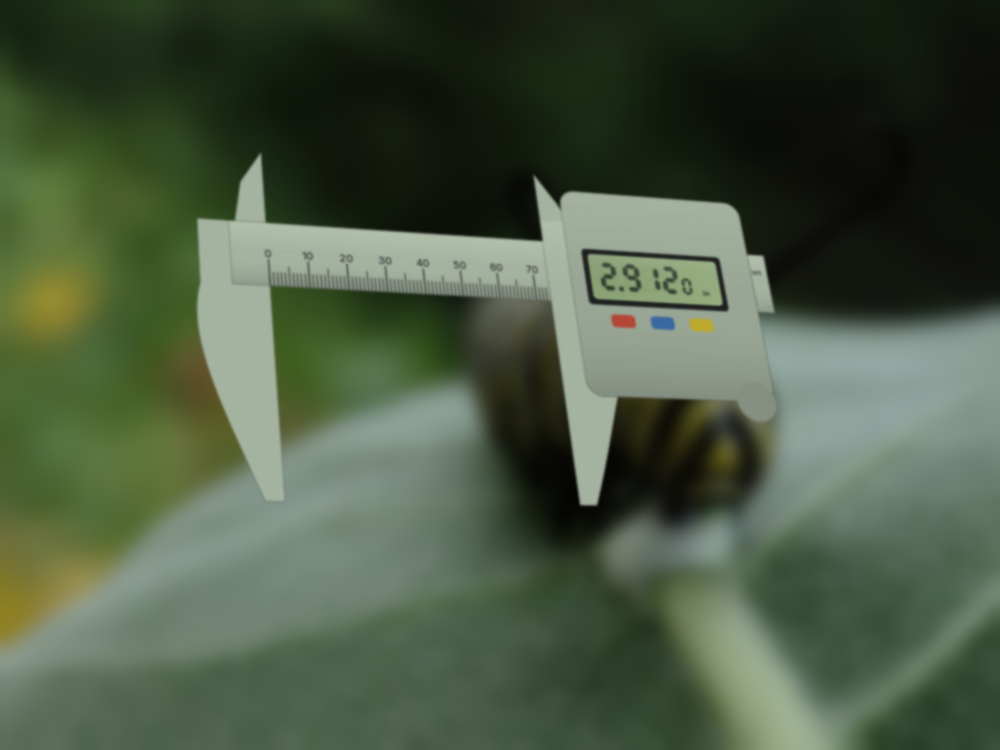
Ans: in 2.9120
